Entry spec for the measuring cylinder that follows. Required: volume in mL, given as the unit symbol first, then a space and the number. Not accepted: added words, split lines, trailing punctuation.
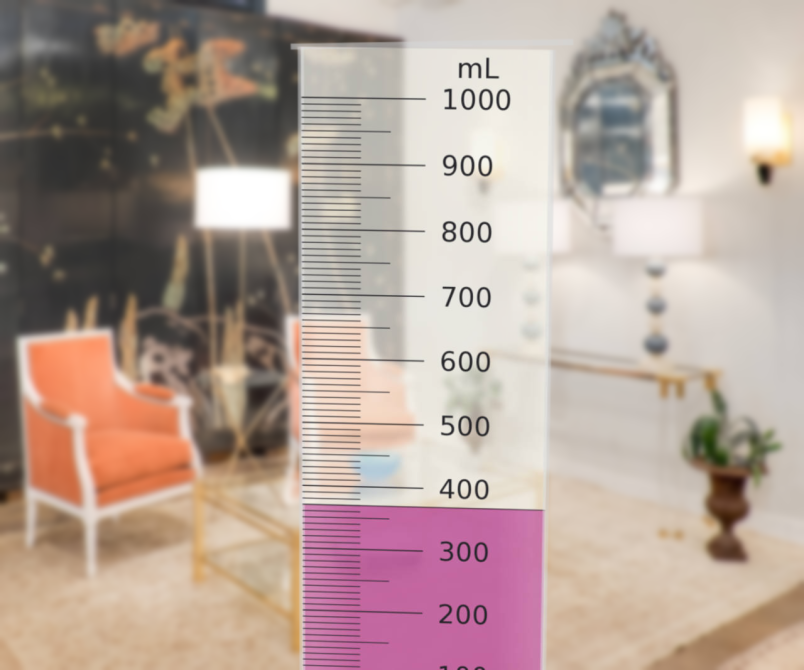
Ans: mL 370
